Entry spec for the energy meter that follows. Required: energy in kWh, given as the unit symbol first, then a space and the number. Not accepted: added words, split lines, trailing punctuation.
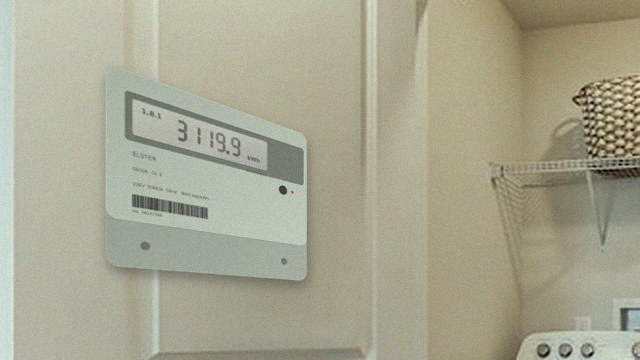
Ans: kWh 3119.9
